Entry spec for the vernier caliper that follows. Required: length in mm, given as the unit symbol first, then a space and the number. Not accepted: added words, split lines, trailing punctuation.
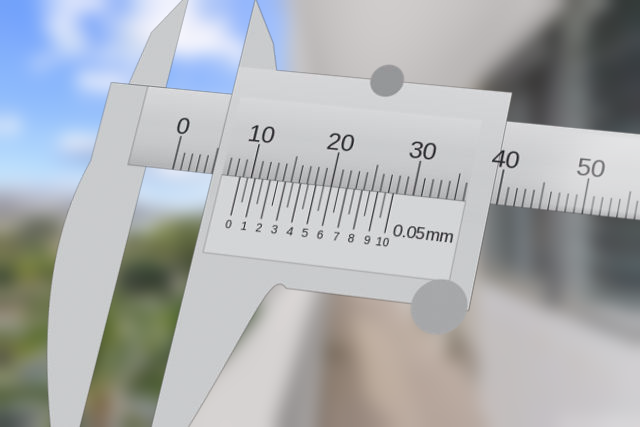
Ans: mm 8.6
